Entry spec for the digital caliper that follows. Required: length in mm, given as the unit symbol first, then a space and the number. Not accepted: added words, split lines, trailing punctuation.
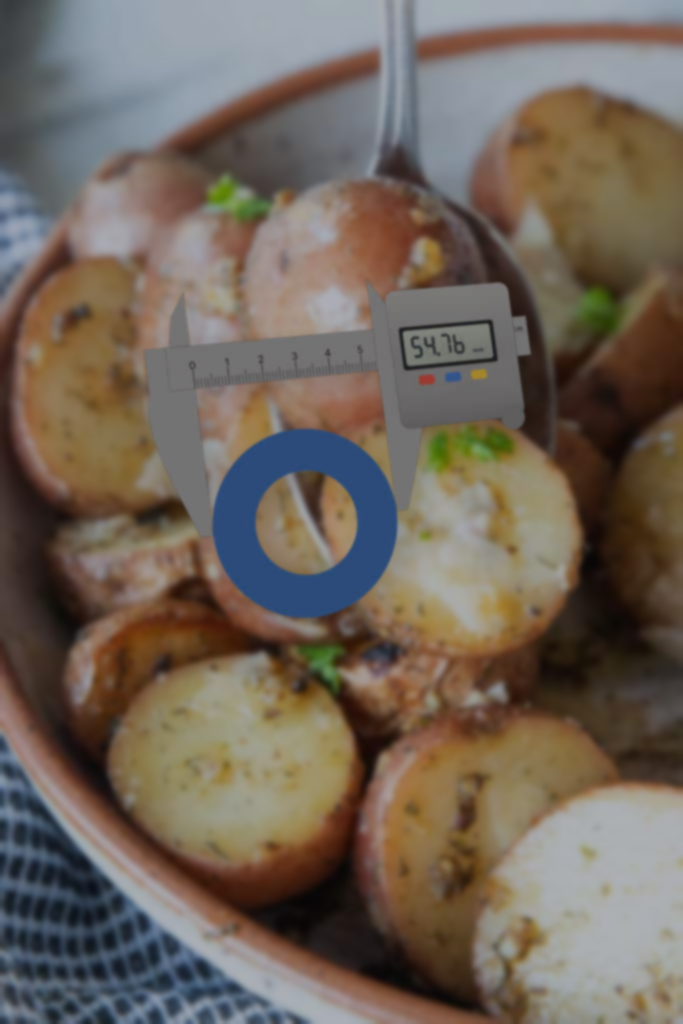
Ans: mm 54.76
